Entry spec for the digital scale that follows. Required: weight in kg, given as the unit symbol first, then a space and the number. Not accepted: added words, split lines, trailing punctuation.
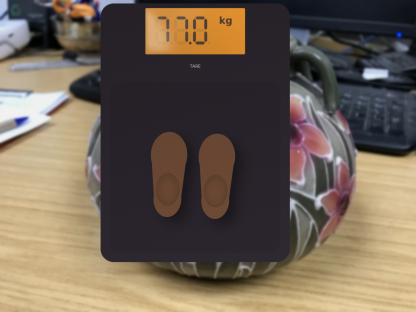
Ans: kg 77.0
